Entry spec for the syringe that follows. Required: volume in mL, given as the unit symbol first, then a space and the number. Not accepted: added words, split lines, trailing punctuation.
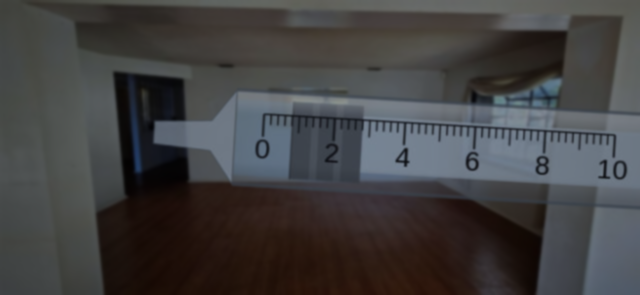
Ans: mL 0.8
